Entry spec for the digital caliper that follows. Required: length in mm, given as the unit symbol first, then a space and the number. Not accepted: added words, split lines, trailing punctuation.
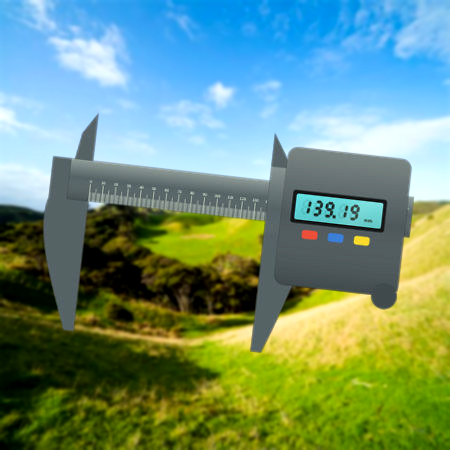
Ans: mm 139.19
